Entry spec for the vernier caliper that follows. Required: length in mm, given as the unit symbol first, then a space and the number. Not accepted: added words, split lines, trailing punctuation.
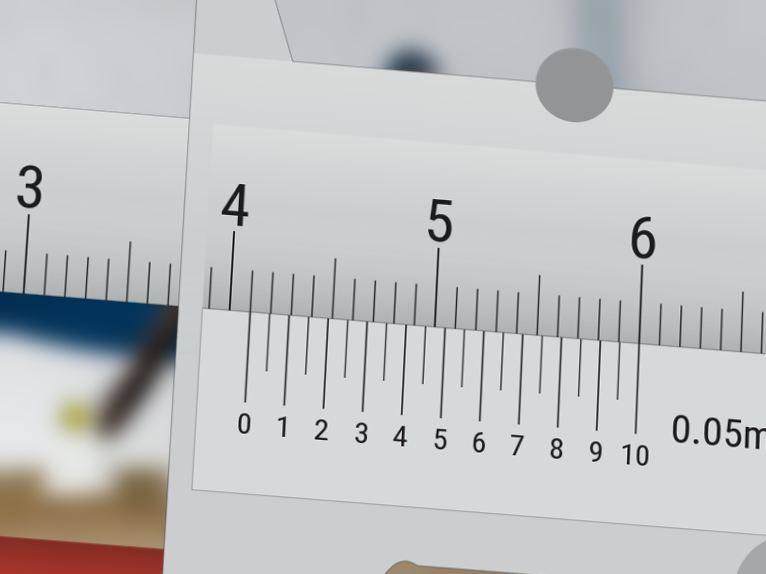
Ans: mm 41.0
